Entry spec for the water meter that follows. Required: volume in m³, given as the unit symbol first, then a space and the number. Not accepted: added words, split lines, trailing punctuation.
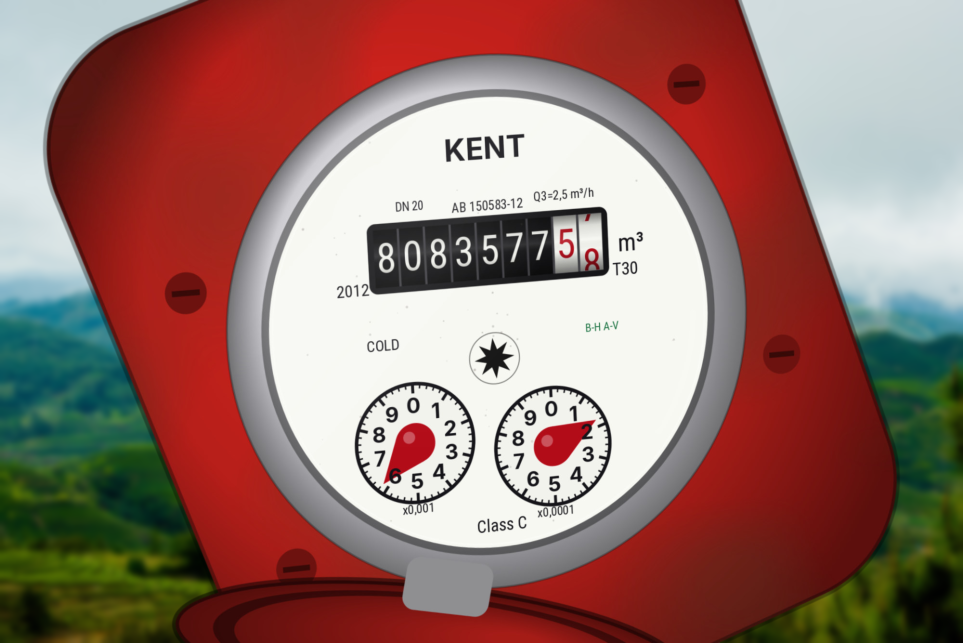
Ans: m³ 8083577.5761
